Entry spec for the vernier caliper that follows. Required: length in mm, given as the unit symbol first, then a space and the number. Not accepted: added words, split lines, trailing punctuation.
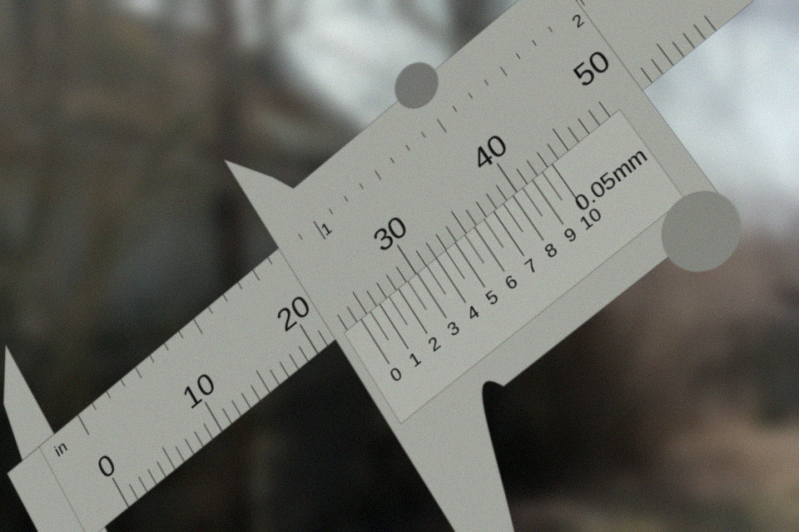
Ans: mm 24.4
